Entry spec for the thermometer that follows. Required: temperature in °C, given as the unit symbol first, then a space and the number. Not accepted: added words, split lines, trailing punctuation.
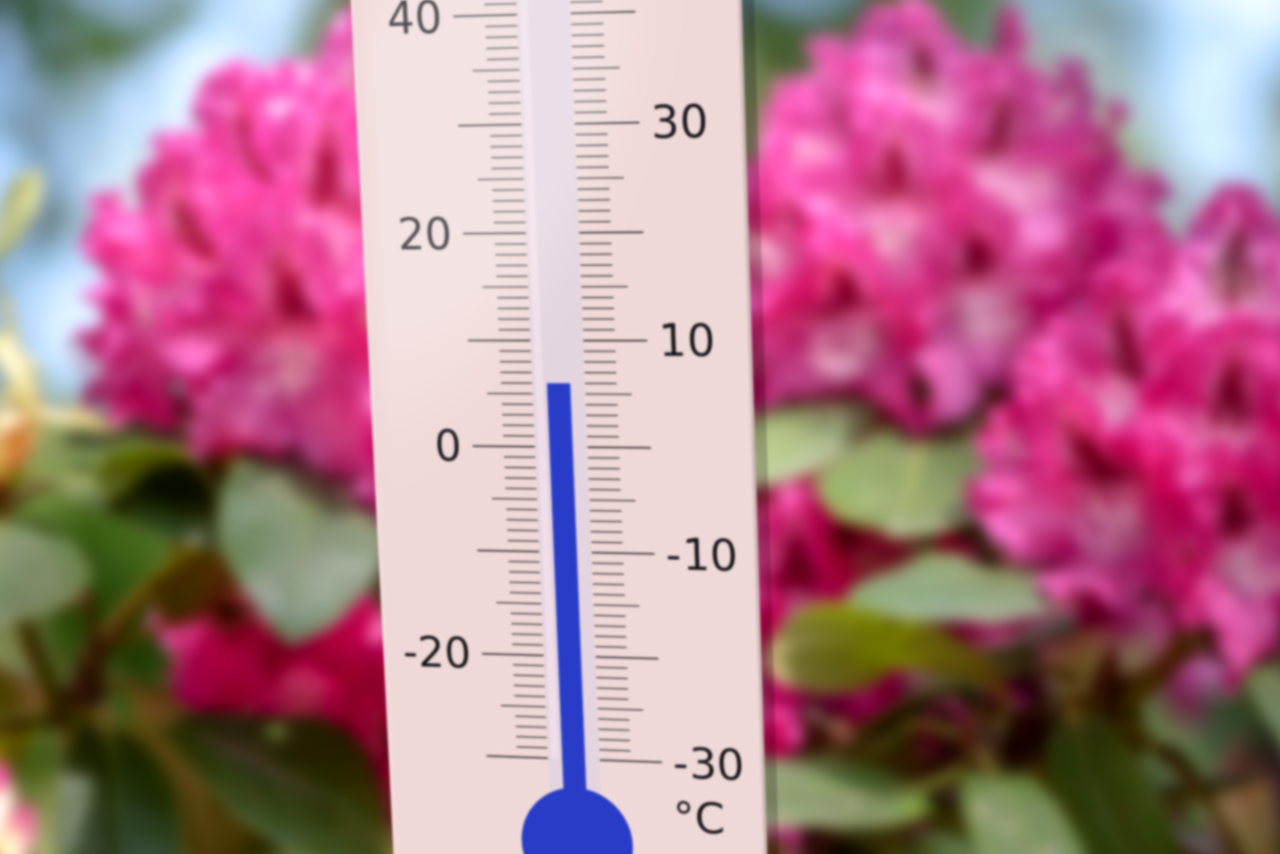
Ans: °C 6
